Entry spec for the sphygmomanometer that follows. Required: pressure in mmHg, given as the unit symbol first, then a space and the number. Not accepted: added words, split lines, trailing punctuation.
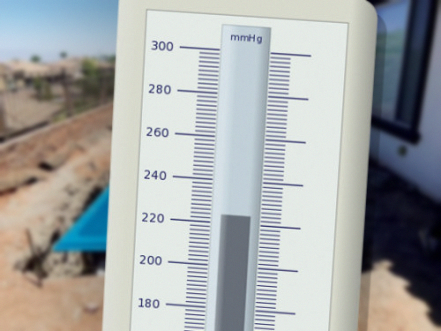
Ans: mmHg 224
